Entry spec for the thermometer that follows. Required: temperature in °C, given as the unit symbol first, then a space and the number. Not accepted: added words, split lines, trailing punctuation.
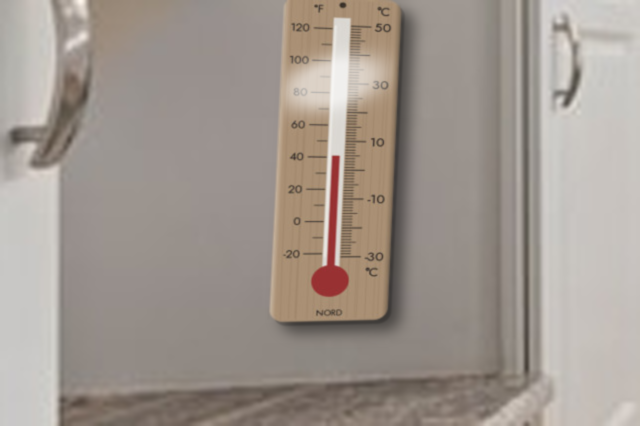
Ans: °C 5
